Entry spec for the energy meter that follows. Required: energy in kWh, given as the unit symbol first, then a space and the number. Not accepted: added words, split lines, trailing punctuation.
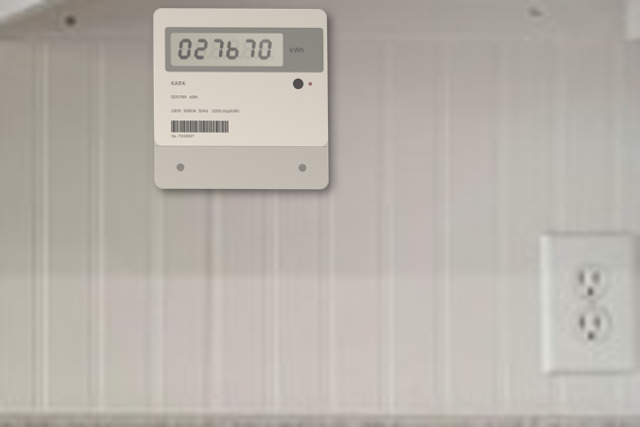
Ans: kWh 27670
